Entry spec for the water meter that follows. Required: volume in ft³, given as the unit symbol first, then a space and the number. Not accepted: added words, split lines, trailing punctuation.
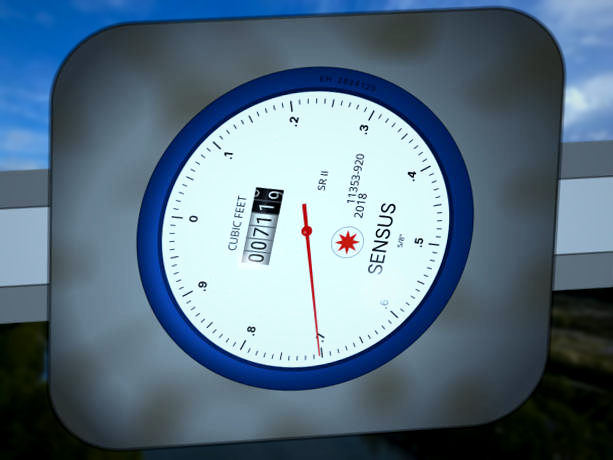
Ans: ft³ 7118.70
